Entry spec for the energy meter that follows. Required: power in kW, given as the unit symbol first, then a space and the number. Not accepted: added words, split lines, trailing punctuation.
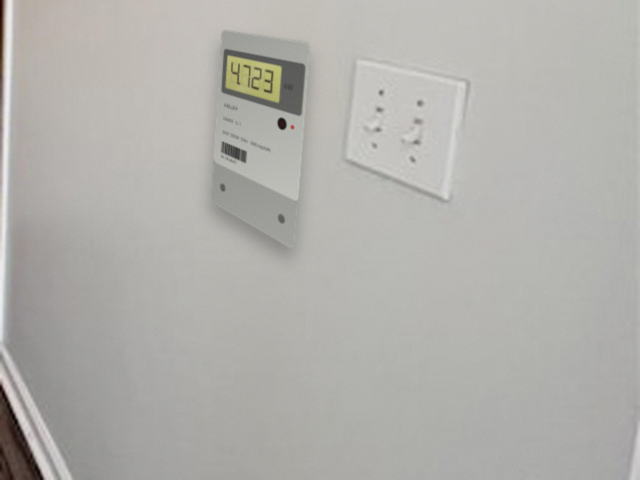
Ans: kW 4.723
